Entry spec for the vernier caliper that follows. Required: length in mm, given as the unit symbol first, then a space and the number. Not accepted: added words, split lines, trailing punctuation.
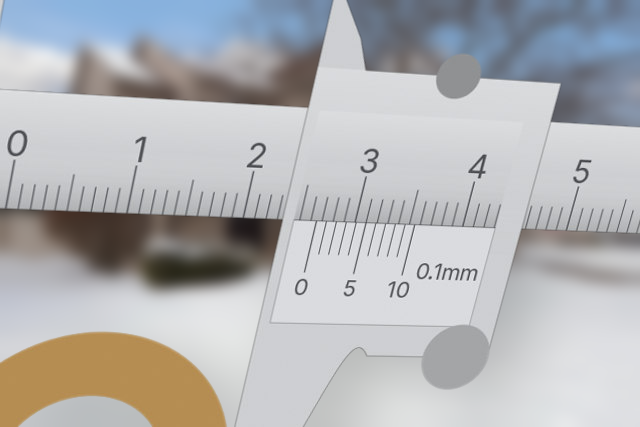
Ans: mm 26.5
